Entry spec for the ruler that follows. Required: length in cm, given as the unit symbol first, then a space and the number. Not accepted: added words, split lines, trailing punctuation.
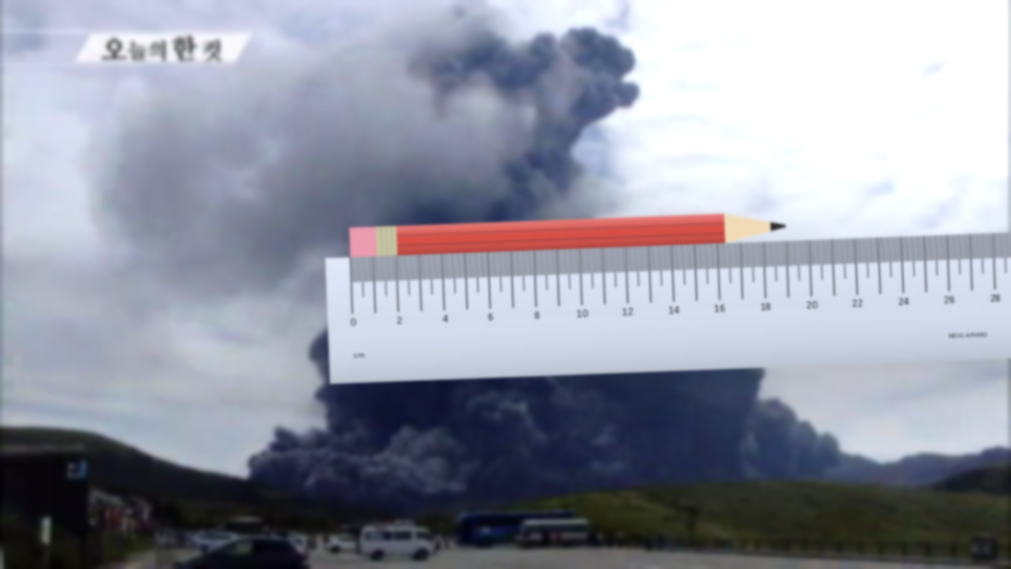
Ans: cm 19
